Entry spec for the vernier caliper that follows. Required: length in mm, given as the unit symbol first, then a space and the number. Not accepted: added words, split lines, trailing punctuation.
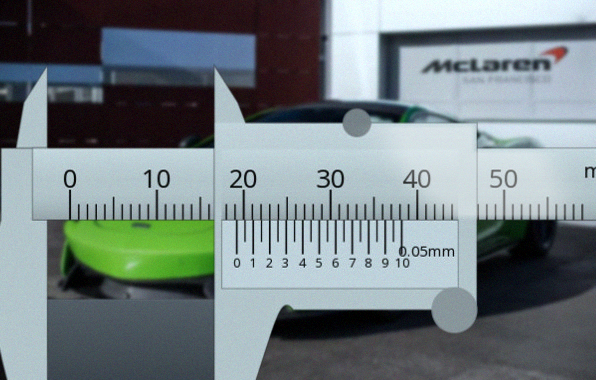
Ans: mm 19.2
